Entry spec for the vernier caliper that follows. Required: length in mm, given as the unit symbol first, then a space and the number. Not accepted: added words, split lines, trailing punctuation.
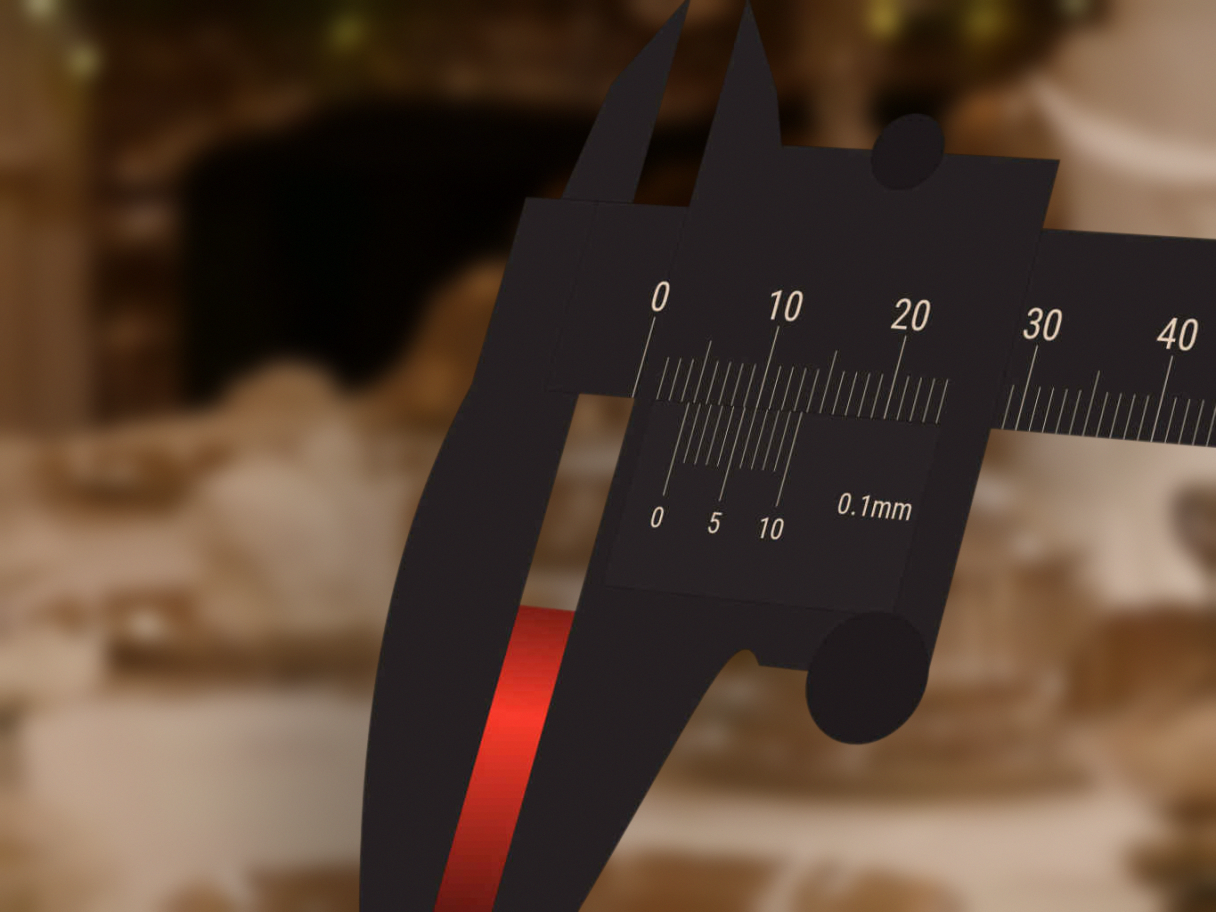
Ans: mm 4.6
